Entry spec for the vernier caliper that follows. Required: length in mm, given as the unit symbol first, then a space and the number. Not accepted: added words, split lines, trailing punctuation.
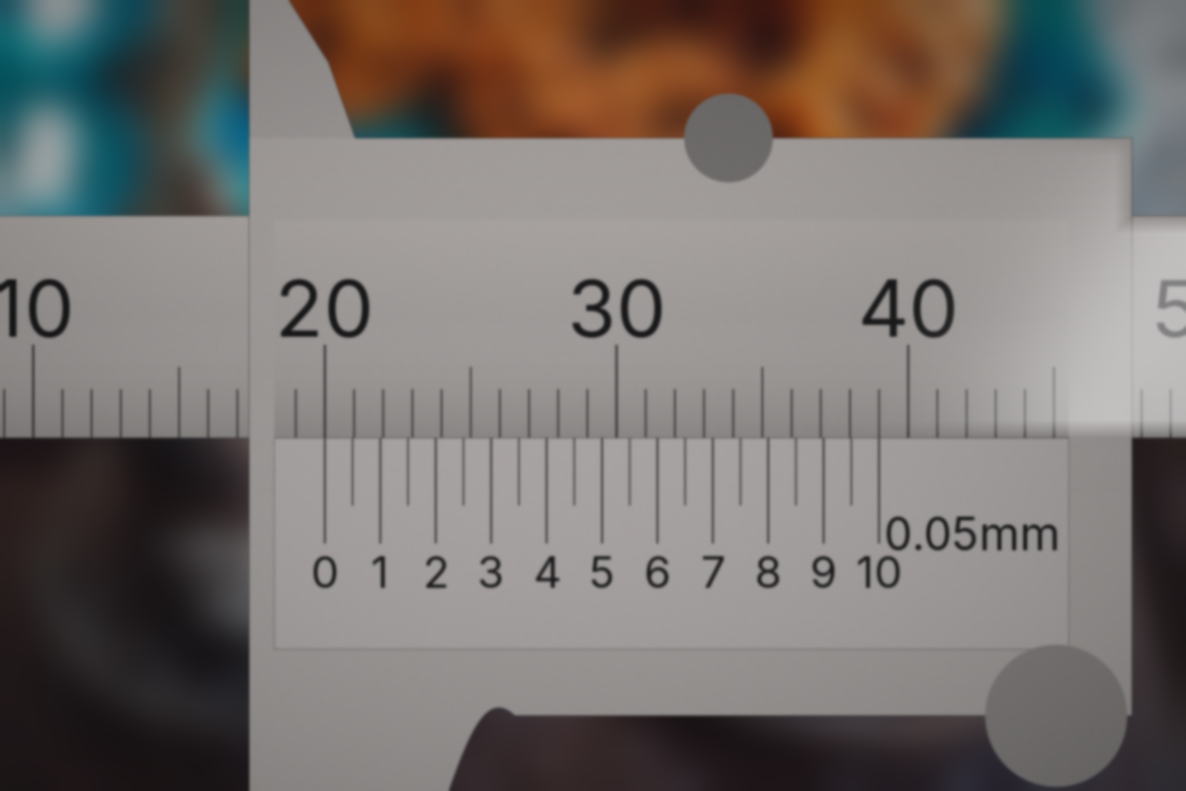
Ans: mm 20.0
